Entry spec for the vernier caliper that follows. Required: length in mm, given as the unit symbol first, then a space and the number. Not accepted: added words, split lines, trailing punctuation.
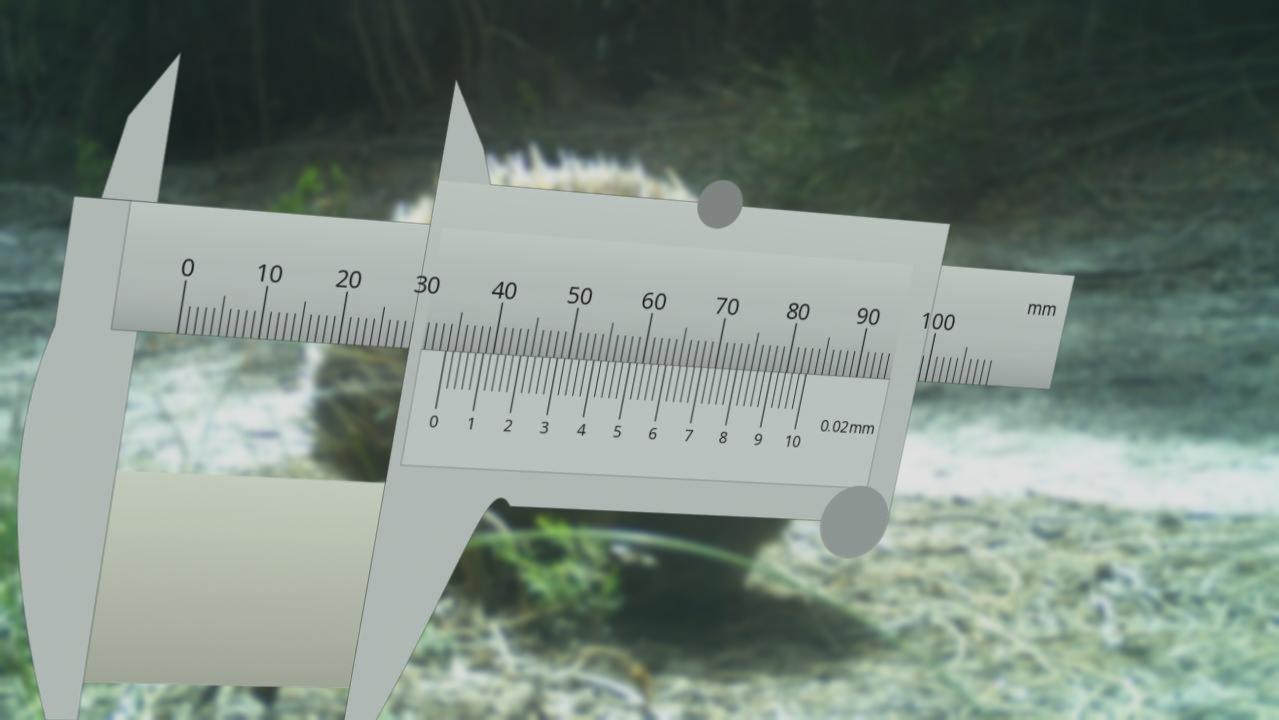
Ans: mm 33.8
